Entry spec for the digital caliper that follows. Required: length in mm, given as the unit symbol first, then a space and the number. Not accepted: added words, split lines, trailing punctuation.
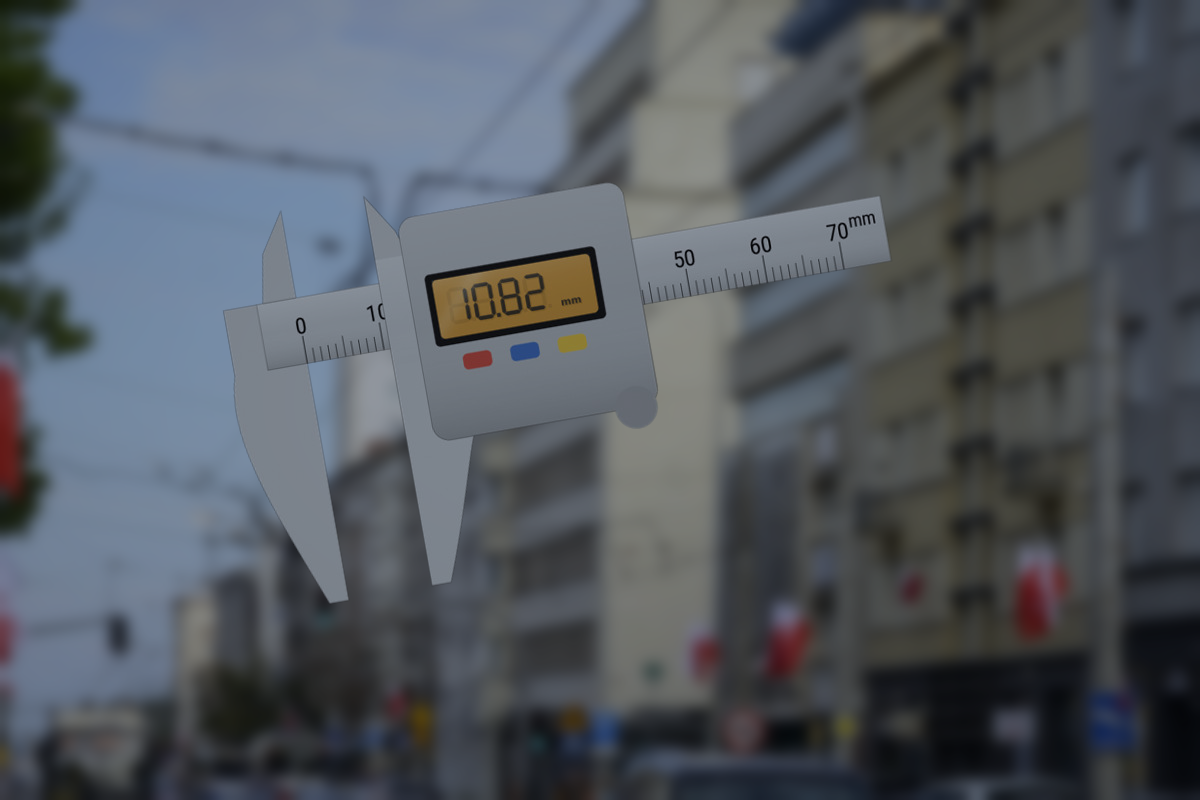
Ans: mm 10.82
